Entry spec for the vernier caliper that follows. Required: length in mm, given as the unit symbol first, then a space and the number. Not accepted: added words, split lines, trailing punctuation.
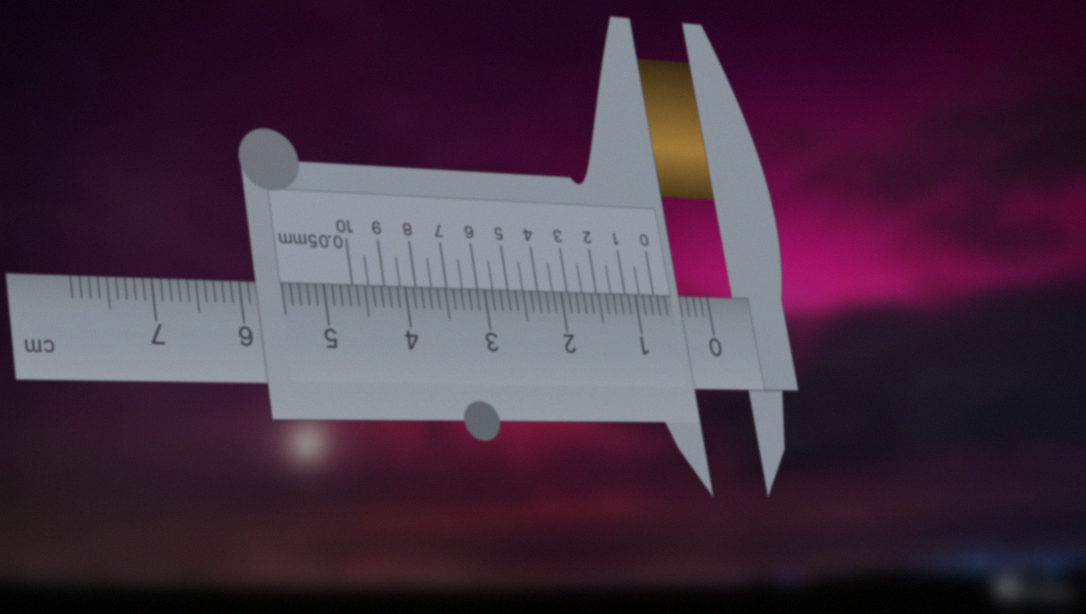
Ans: mm 7.5
